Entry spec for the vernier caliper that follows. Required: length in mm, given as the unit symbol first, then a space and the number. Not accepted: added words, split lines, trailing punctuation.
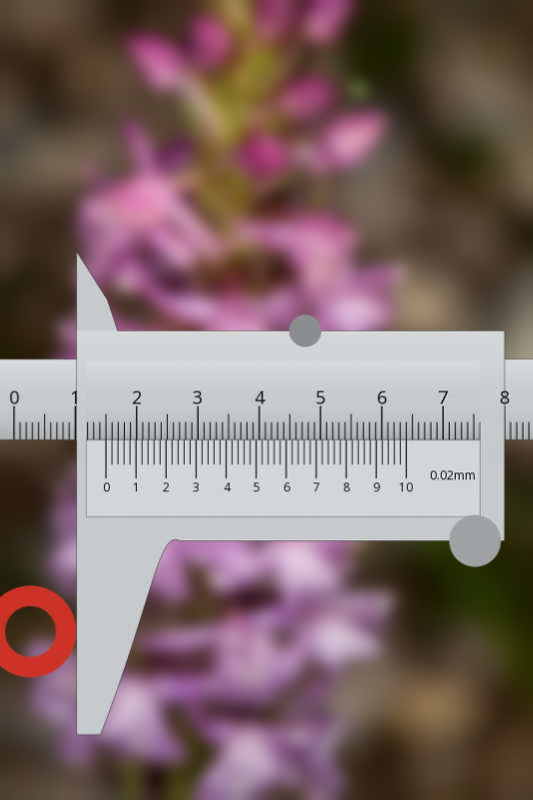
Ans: mm 15.0
